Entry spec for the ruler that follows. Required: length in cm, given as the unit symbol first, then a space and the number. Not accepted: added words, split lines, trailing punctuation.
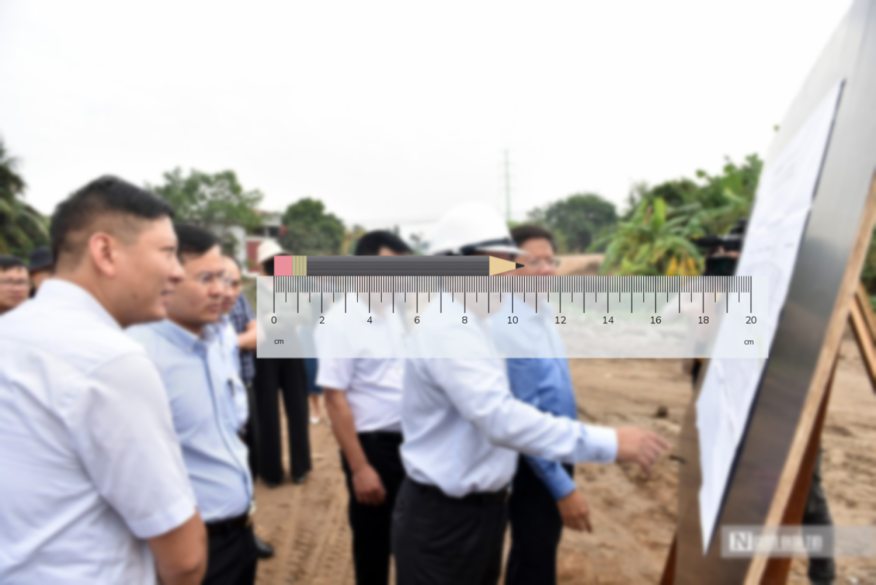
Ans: cm 10.5
